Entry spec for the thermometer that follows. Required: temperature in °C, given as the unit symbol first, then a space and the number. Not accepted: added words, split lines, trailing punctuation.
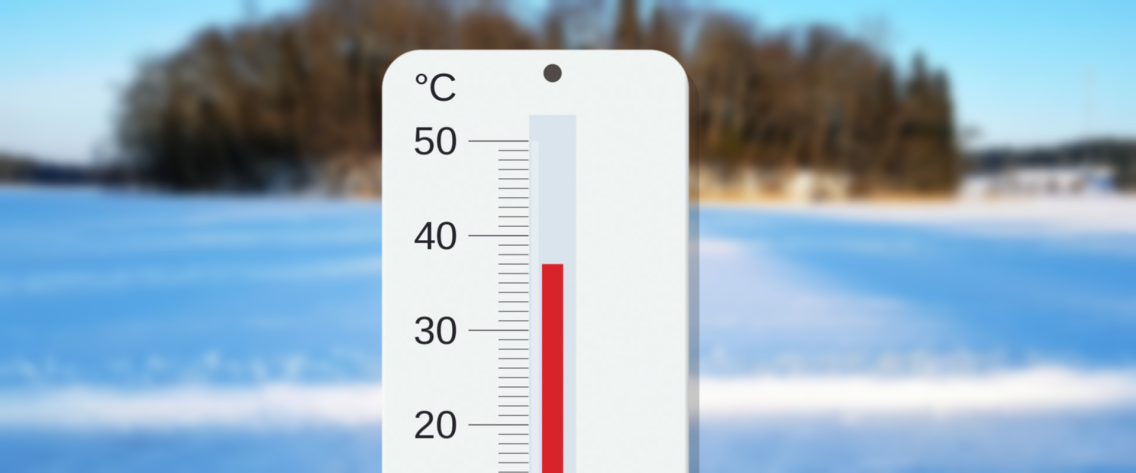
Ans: °C 37
